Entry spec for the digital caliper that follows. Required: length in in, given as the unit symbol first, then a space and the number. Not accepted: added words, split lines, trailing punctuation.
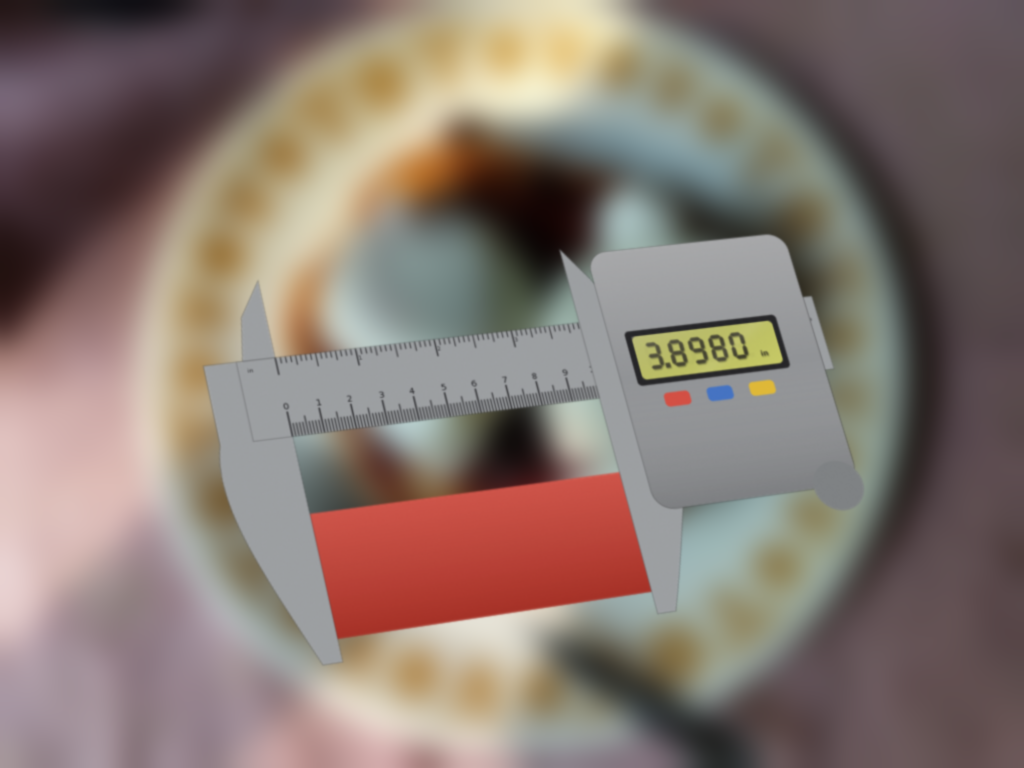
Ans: in 3.8980
